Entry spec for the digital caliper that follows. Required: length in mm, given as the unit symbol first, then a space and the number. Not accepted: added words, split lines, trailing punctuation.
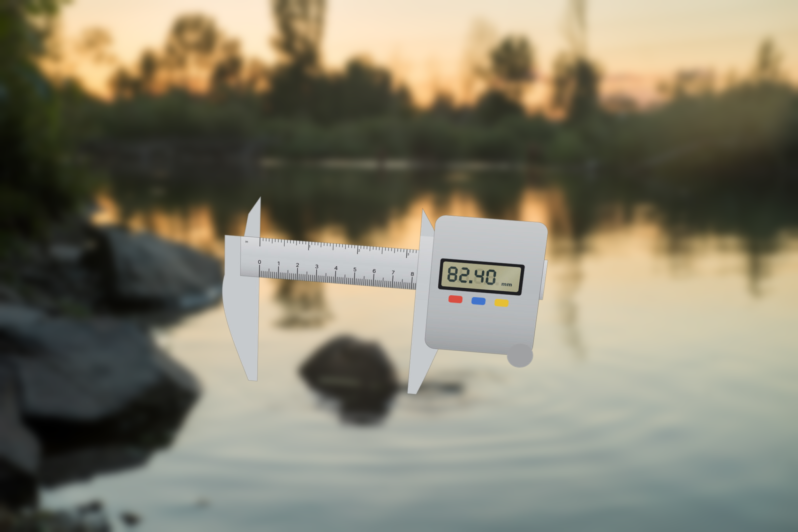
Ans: mm 82.40
